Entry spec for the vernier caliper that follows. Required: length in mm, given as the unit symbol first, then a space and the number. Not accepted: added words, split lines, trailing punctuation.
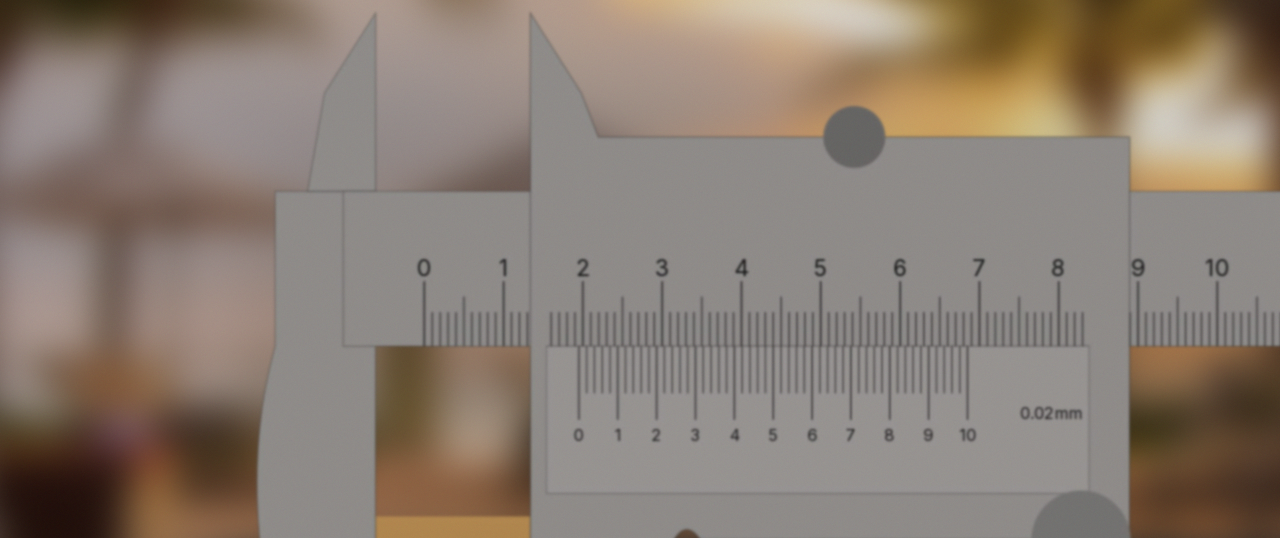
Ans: mm 19.5
